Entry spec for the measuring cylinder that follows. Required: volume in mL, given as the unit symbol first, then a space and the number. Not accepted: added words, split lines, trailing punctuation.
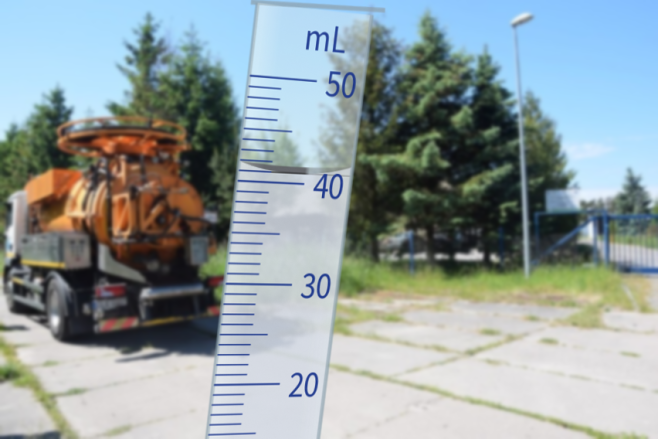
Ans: mL 41
